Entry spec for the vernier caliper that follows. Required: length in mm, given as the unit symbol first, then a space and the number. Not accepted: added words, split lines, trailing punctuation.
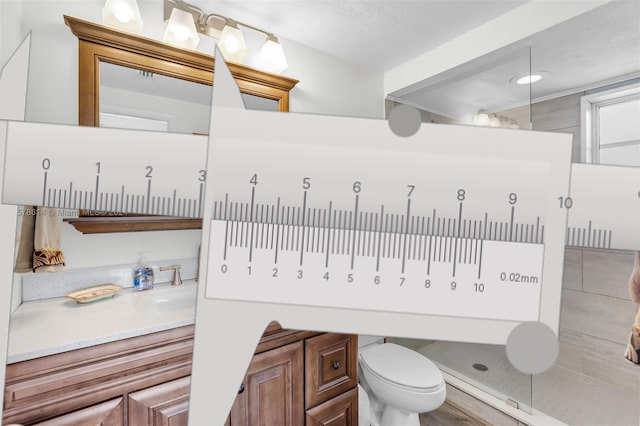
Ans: mm 35.5
